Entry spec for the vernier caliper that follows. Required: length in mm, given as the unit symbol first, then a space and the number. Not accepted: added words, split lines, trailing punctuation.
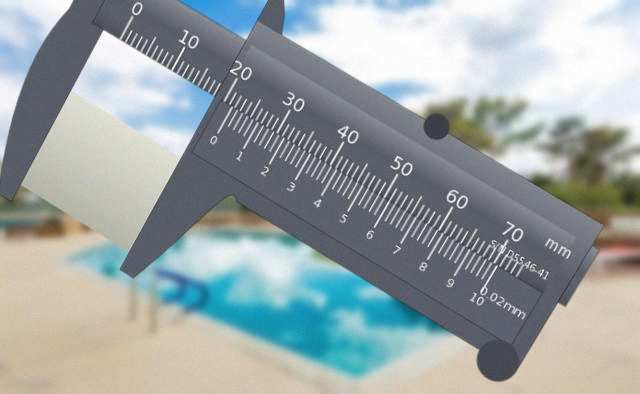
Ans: mm 21.6
